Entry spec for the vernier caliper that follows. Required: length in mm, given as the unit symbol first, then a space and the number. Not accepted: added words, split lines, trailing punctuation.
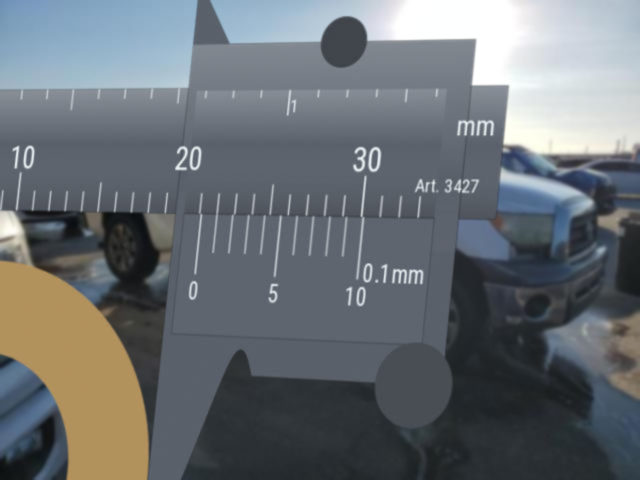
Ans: mm 21.1
